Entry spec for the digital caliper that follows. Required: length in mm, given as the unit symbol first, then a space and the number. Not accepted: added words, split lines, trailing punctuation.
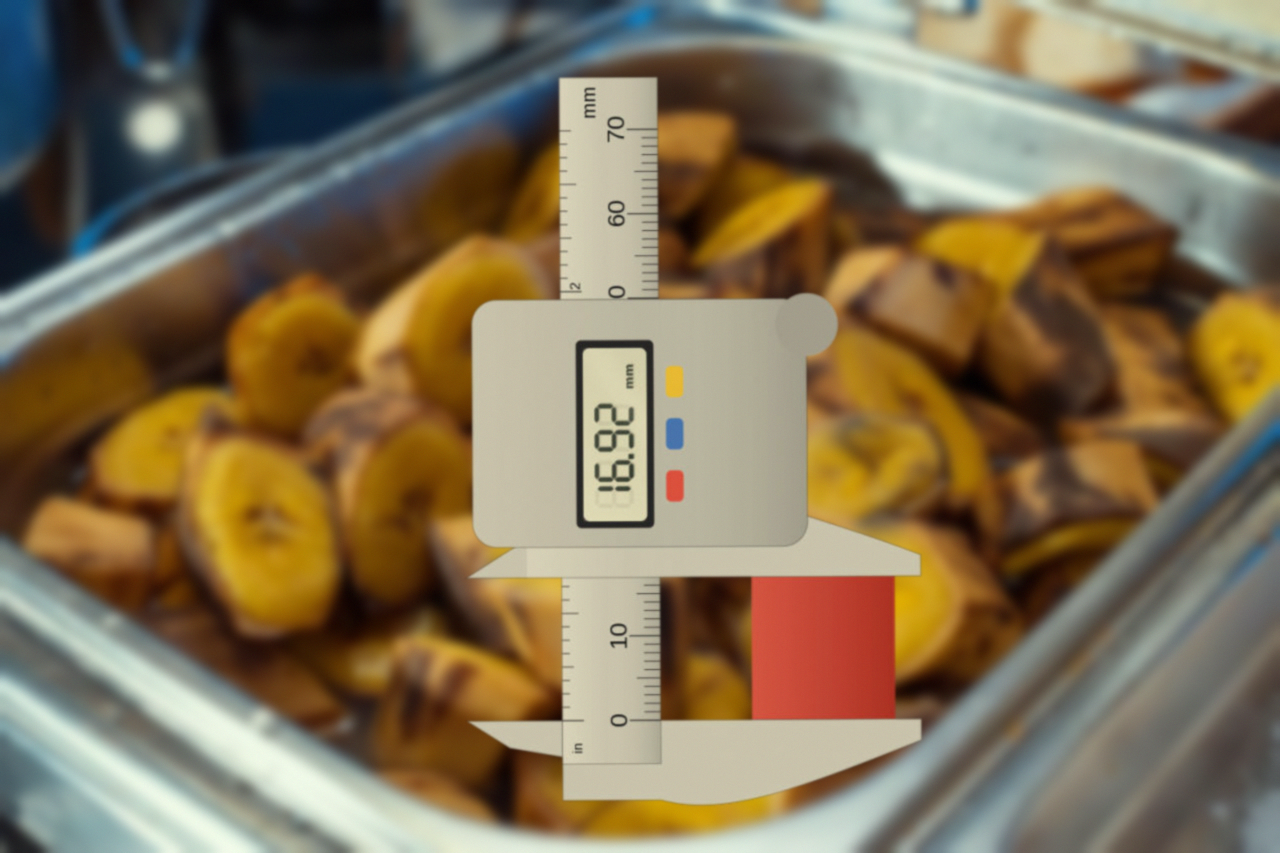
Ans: mm 16.92
